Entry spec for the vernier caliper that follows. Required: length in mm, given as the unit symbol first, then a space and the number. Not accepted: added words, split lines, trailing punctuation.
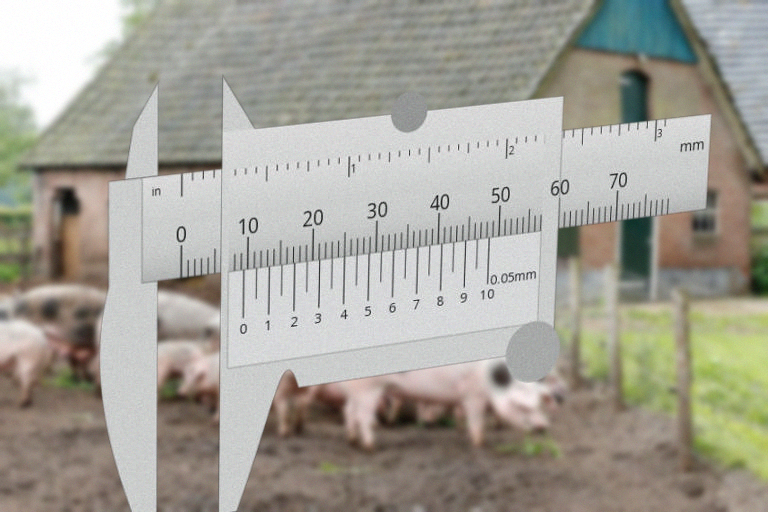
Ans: mm 9.4
